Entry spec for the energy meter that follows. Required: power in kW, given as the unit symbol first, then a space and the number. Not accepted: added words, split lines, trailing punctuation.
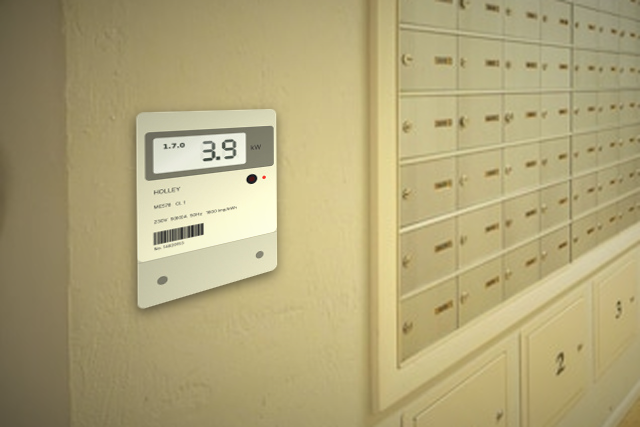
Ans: kW 3.9
